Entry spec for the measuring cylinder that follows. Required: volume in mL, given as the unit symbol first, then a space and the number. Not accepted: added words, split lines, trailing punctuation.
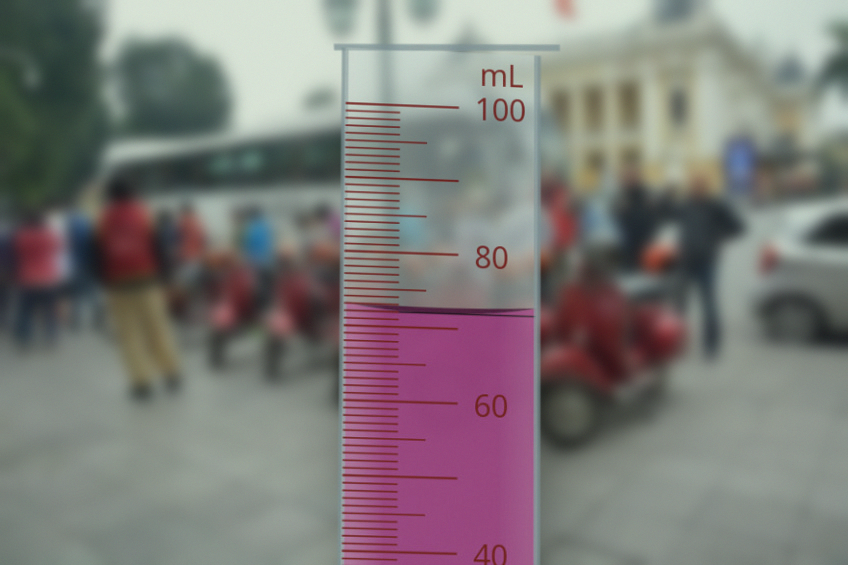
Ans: mL 72
